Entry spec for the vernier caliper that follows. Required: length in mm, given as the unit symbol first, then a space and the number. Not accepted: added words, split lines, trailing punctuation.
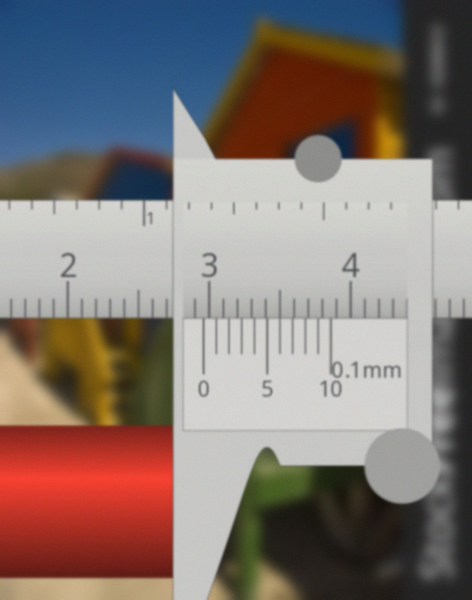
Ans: mm 29.6
